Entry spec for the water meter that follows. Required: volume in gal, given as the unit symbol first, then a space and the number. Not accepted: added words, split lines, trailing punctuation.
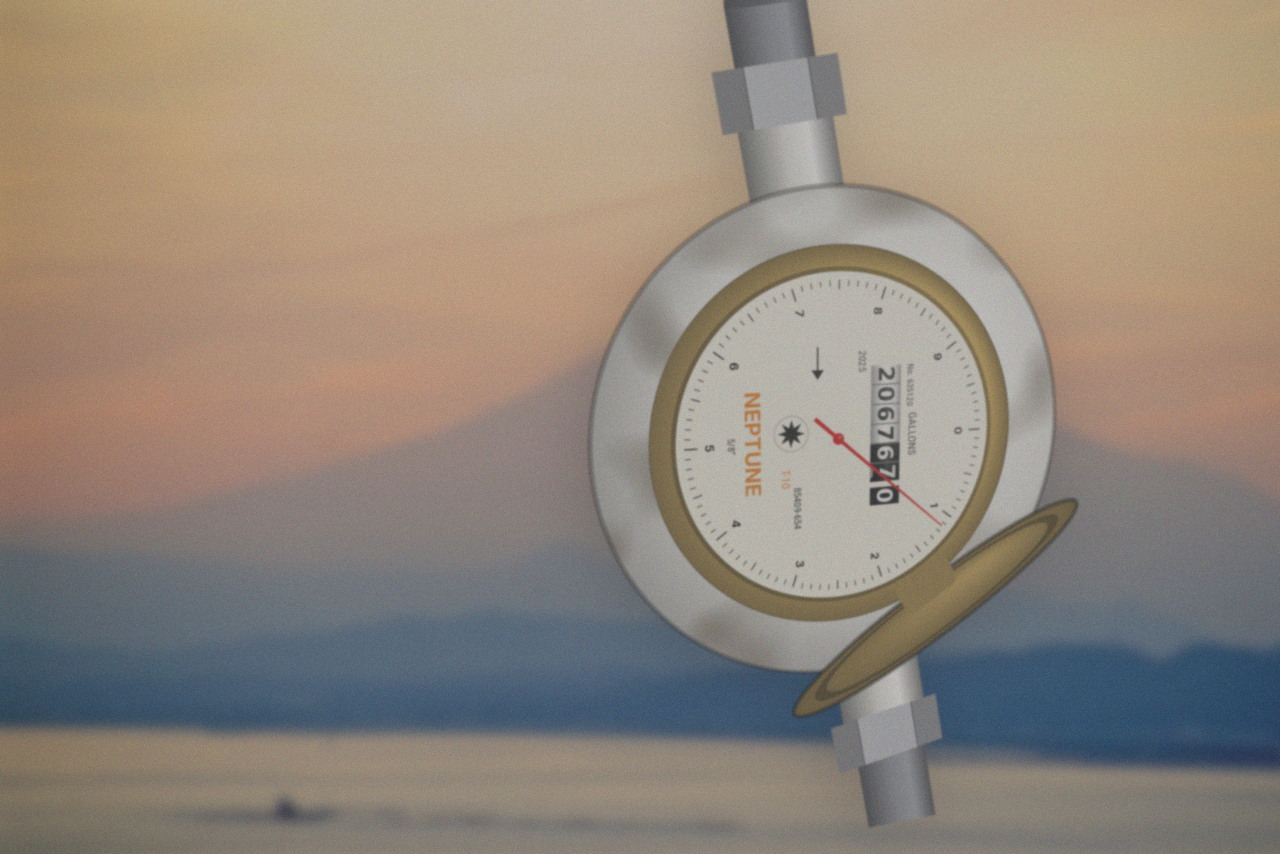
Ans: gal 2067671.1
